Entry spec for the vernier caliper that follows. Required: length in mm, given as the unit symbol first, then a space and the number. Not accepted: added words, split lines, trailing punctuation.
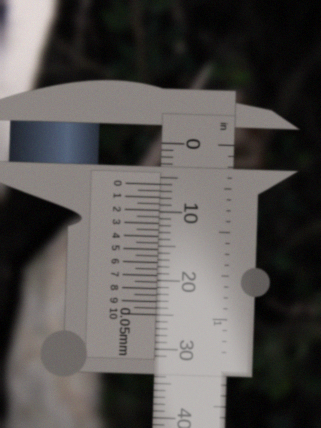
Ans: mm 6.0
